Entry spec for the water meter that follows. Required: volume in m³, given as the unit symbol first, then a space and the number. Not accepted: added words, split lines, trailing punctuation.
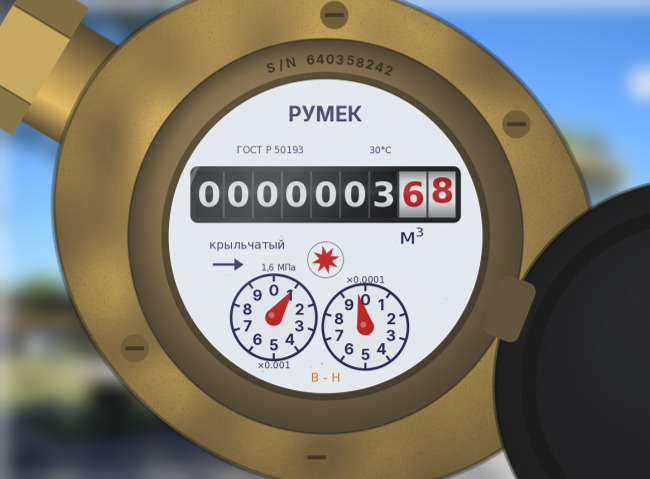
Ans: m³ 3.6809
